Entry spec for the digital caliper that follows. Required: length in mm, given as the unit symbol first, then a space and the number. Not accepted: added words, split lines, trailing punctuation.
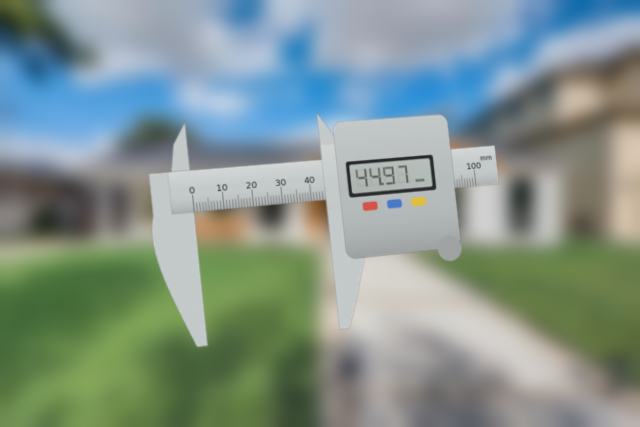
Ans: mm 44.97
